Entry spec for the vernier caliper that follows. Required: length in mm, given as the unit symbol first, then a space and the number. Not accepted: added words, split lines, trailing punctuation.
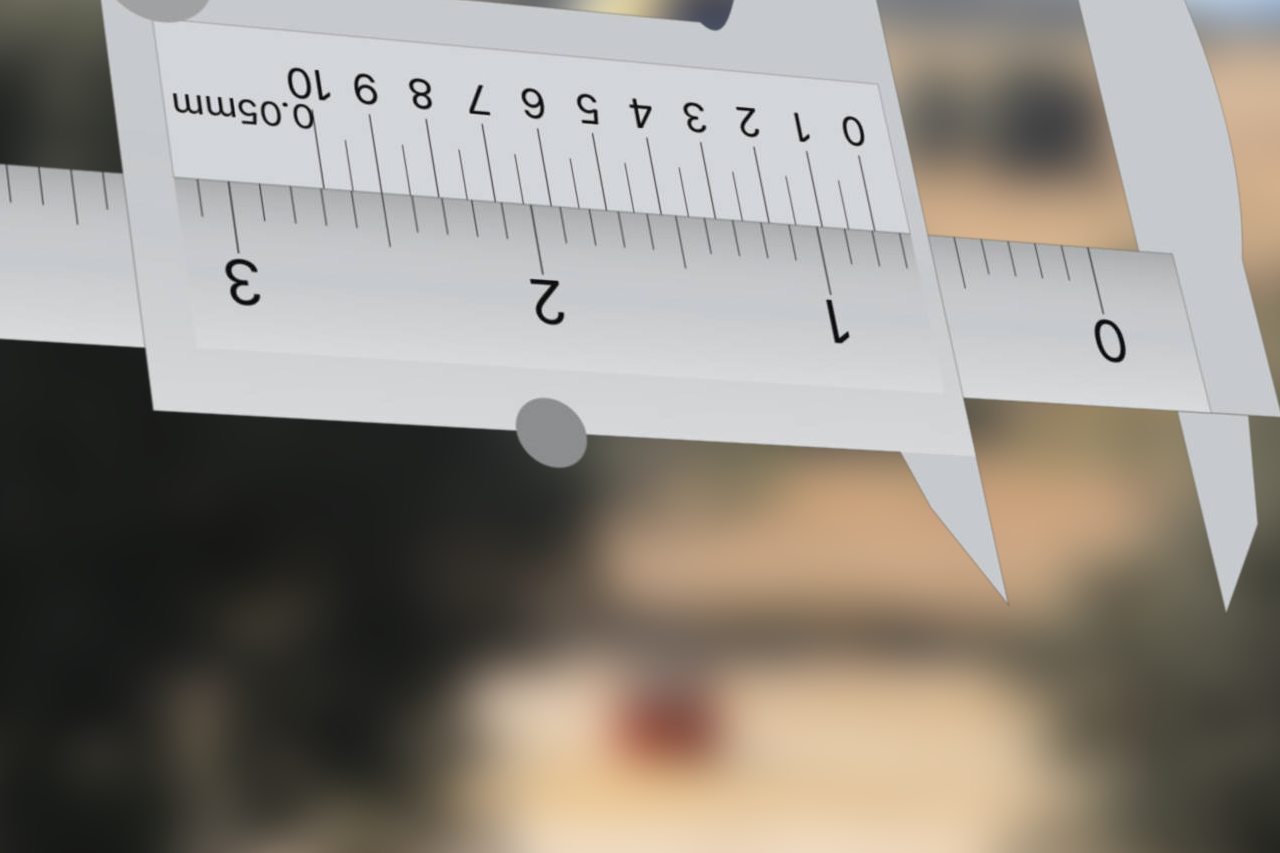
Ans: mm 7.90
